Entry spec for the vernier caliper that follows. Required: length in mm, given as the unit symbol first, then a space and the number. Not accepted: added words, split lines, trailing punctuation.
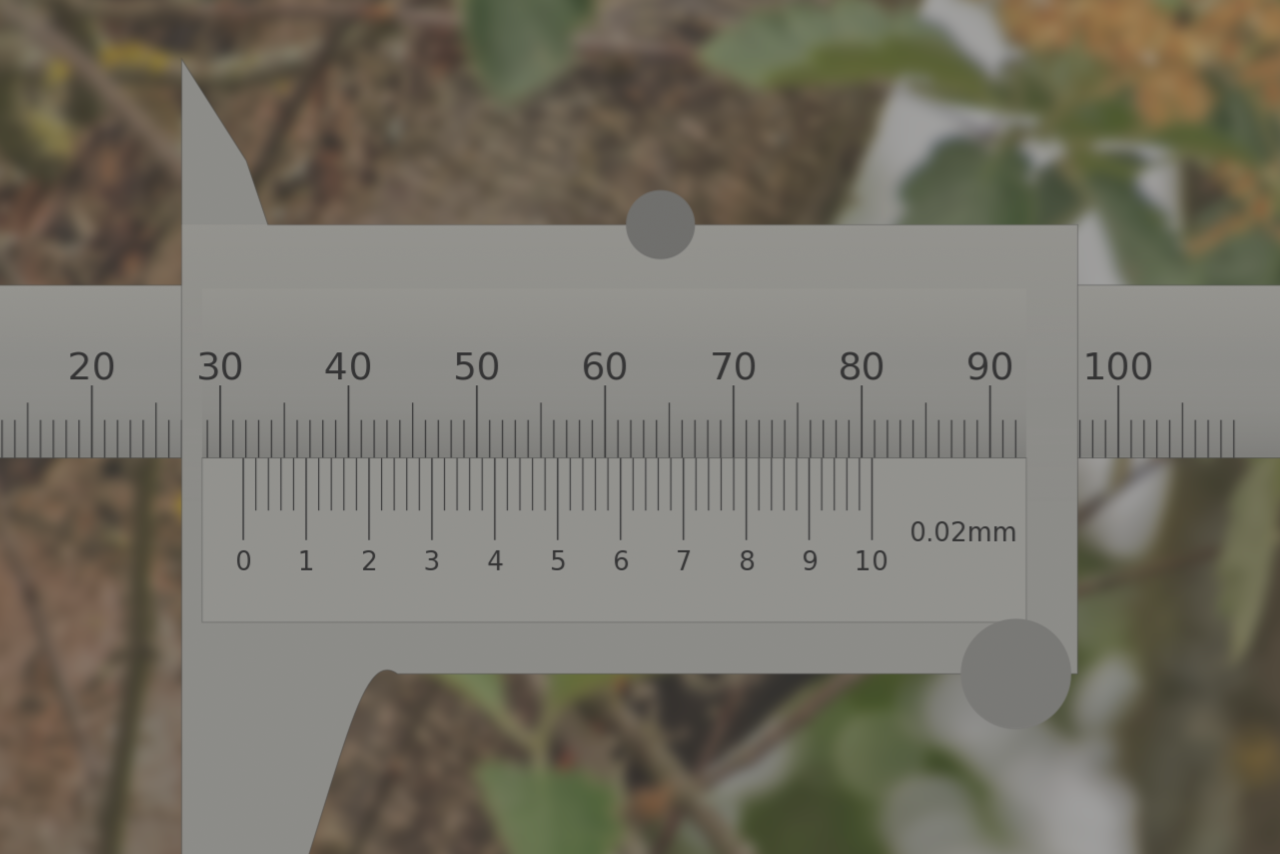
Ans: mm 31.8
